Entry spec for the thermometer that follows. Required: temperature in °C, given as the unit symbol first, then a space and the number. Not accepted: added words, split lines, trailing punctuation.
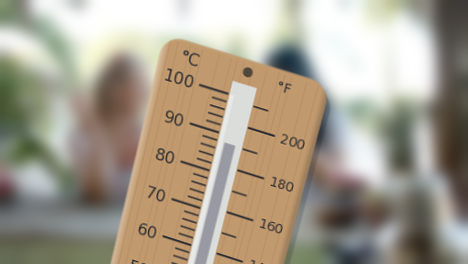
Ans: °C 88
